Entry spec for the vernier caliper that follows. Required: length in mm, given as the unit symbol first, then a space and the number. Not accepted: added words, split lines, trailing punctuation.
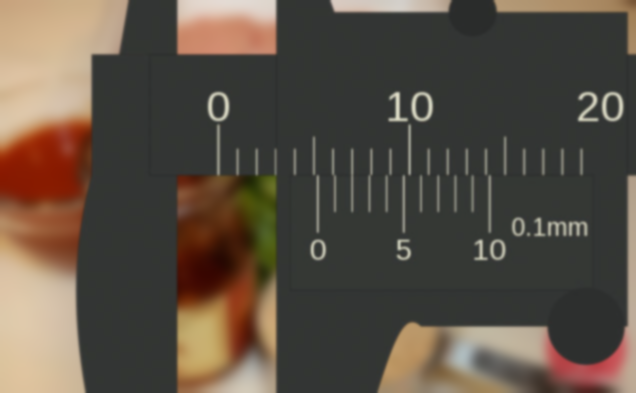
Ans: mm 5.2
